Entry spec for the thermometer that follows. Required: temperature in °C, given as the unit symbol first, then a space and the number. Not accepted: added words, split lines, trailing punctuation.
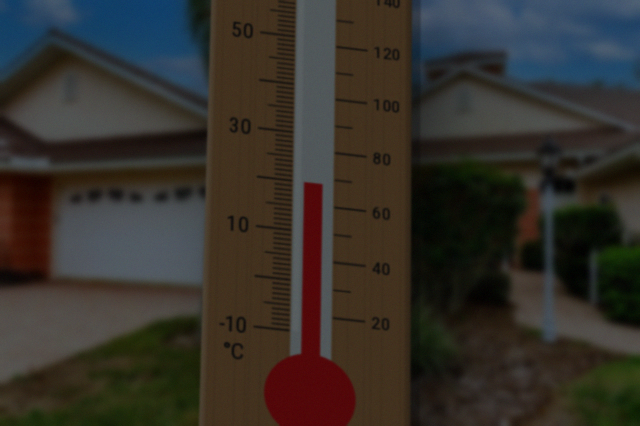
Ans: °C 20
